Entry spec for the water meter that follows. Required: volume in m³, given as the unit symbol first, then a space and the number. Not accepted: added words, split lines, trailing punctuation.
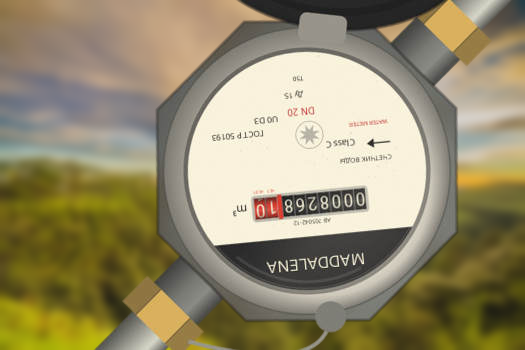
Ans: m³ 8268.10
